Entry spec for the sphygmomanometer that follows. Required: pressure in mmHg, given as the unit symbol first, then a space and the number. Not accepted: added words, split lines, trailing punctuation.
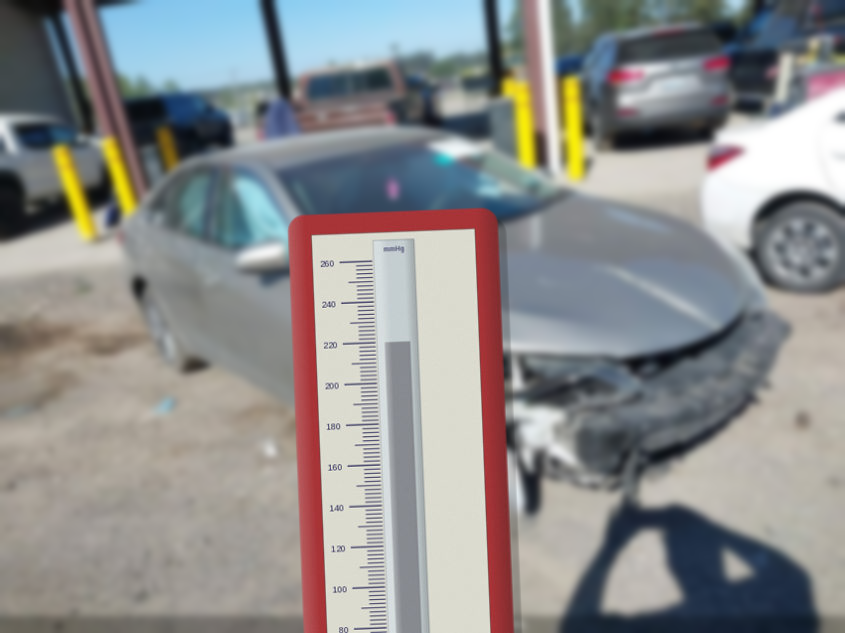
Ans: mmHg 220
